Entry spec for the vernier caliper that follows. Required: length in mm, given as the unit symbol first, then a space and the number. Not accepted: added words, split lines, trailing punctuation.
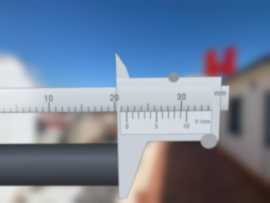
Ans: mm 21.8
